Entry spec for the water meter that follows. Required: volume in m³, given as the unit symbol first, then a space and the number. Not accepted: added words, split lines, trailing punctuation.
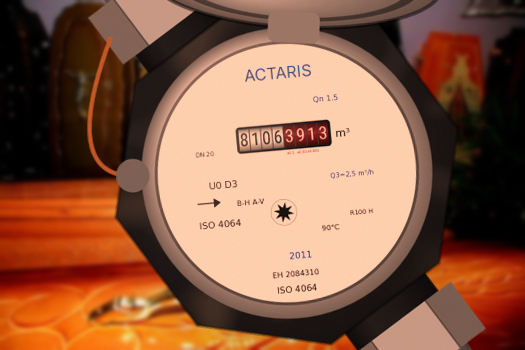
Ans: m³ 8106.3913
